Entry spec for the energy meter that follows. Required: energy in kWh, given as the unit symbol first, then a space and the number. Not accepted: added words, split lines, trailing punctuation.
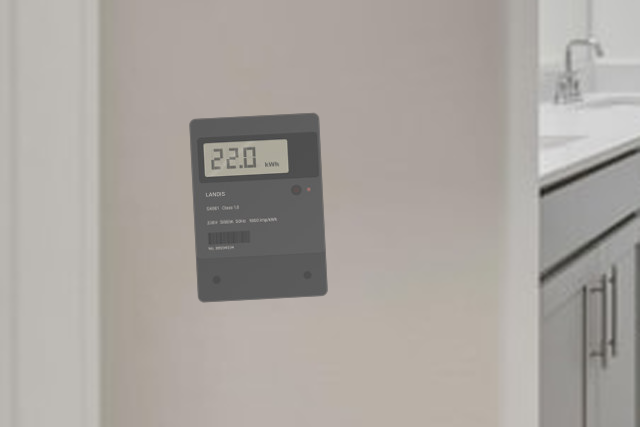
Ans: kWh 22.0
